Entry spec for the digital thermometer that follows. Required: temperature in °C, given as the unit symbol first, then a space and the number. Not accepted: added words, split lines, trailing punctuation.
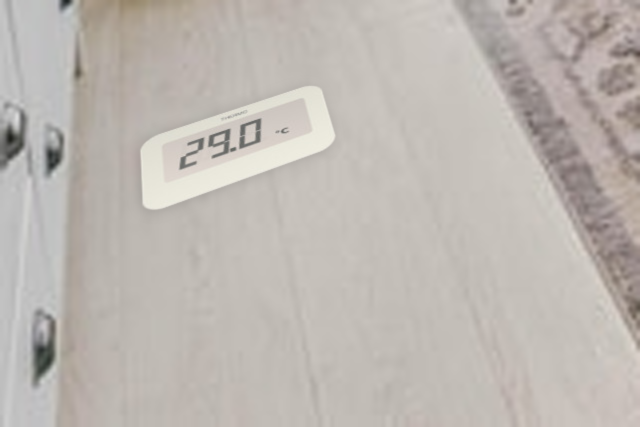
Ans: °C 29.0
